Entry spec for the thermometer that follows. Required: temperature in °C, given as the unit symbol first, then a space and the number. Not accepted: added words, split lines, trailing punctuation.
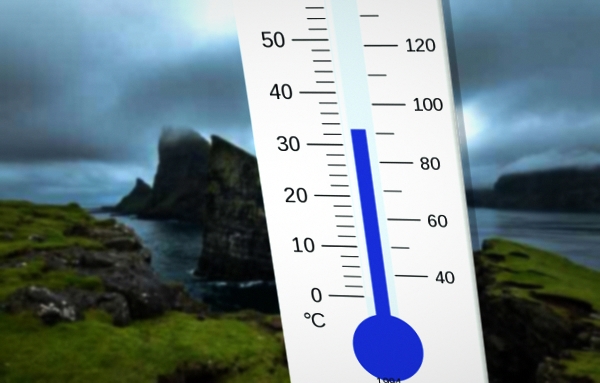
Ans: °C 33
